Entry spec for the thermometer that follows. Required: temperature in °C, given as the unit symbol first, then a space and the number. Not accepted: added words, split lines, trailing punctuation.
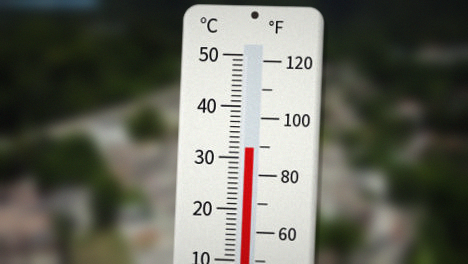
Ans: °C 32
